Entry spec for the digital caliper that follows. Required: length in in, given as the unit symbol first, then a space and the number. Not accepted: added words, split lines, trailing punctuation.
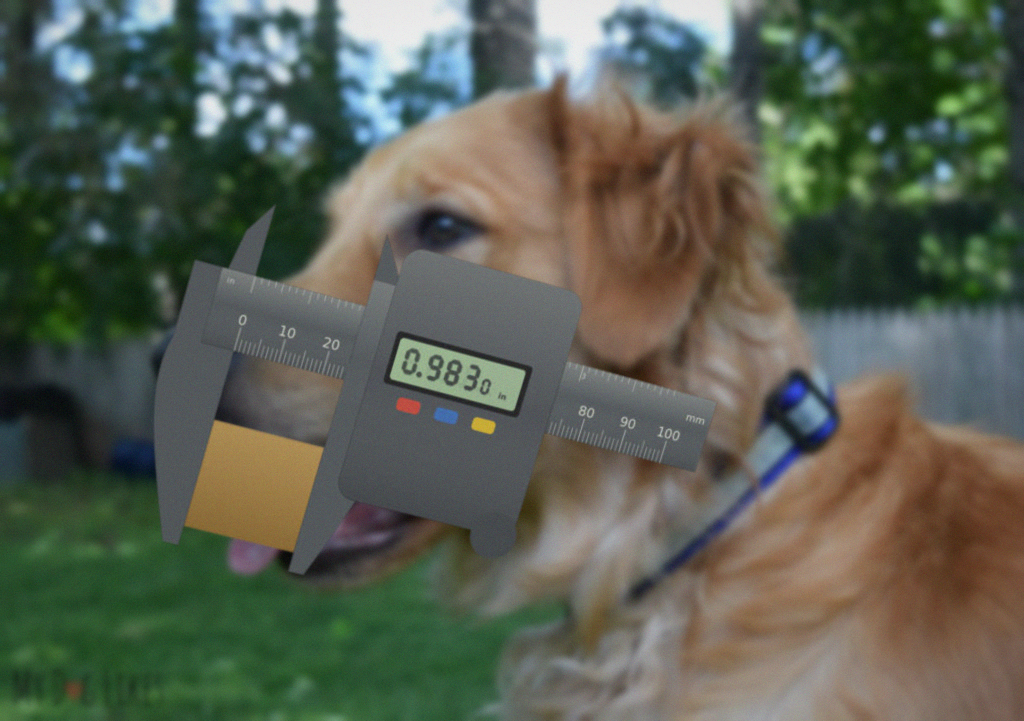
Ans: in 0.9830
